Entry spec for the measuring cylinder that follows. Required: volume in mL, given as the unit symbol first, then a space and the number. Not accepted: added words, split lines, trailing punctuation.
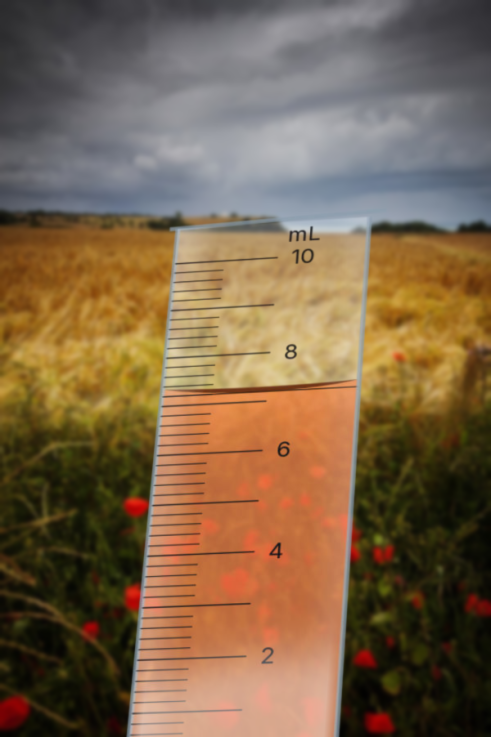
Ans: mL 7.2
